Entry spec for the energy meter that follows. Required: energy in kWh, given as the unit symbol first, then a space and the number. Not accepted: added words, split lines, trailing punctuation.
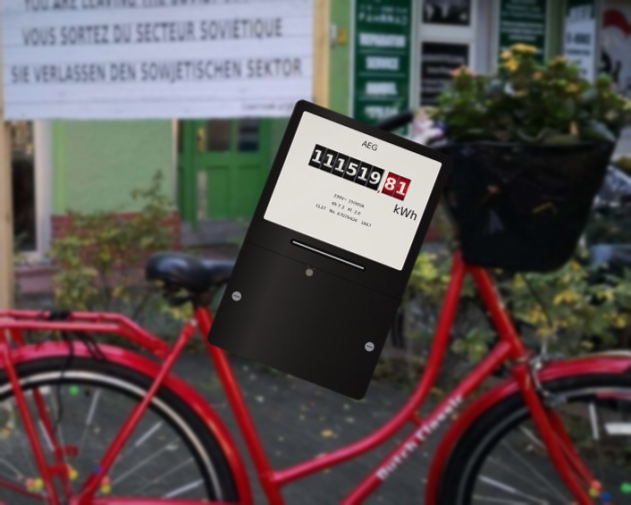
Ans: kWh 111519.81
